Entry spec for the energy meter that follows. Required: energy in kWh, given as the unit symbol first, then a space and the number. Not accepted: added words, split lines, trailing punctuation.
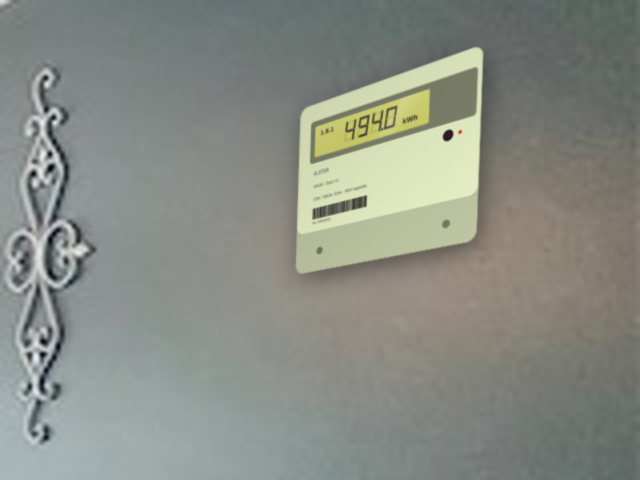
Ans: kWh 494.0
